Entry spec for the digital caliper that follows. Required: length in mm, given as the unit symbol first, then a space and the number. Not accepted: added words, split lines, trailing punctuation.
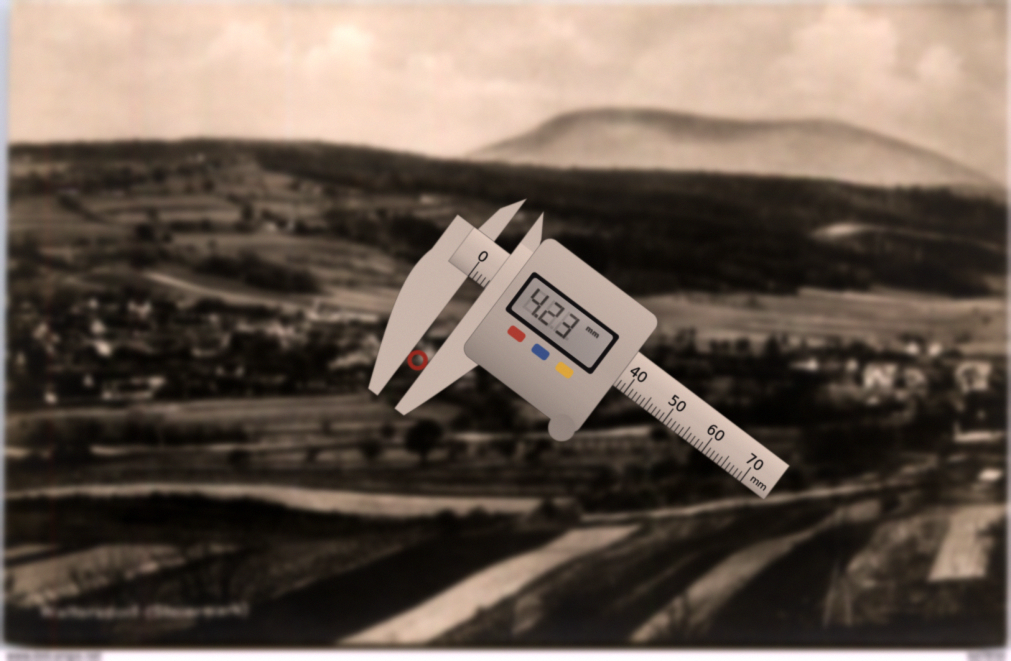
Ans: mm 4.23
